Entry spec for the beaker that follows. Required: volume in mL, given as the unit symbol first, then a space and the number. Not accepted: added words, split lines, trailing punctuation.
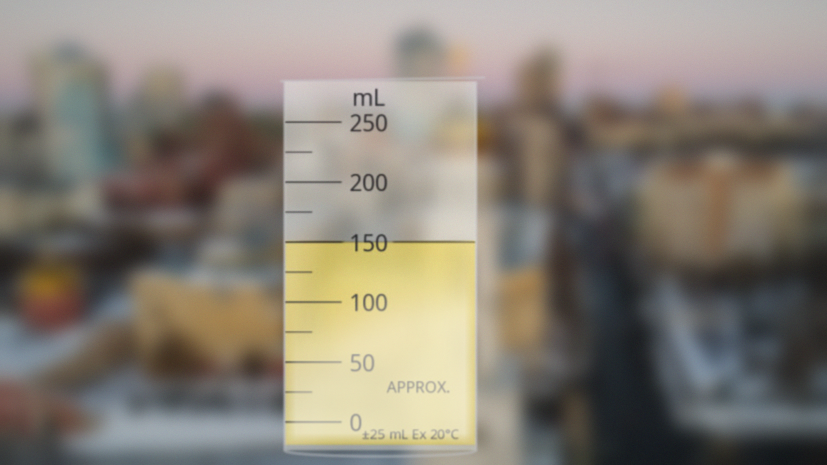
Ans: mL 150
